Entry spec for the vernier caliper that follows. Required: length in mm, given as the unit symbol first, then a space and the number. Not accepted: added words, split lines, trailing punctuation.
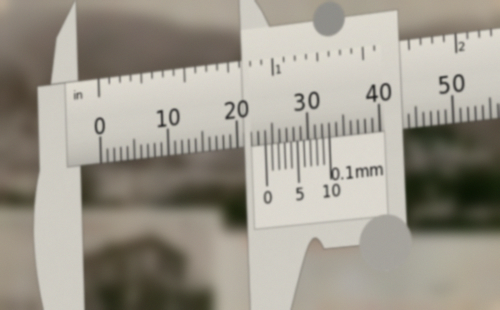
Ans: mm 24.0
